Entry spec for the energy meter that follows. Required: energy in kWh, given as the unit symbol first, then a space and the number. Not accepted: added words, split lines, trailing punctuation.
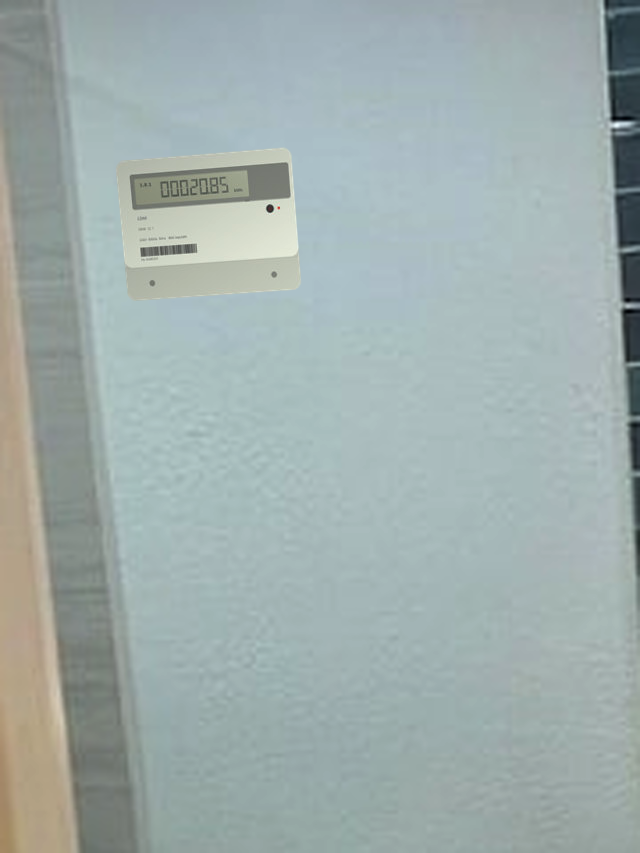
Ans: kWh 20.85
